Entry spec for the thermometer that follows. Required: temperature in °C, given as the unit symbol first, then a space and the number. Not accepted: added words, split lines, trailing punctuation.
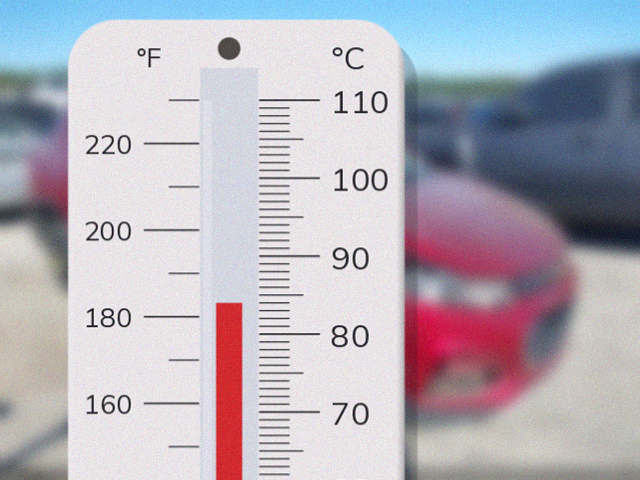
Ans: °C 84
